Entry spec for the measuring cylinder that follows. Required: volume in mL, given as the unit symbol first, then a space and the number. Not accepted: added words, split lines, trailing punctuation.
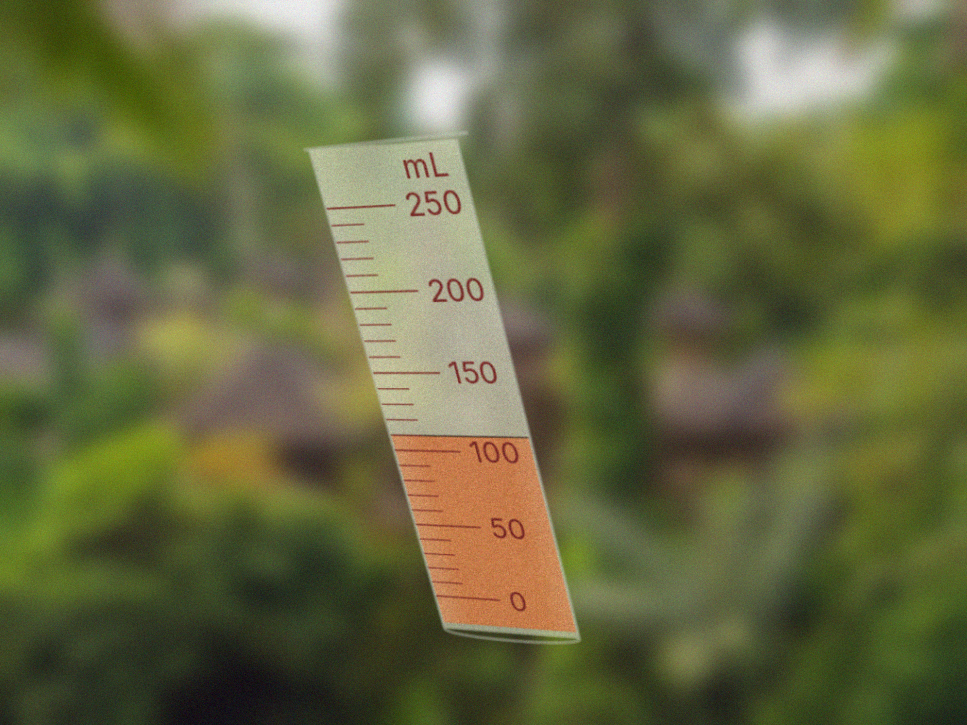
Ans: mL 110
